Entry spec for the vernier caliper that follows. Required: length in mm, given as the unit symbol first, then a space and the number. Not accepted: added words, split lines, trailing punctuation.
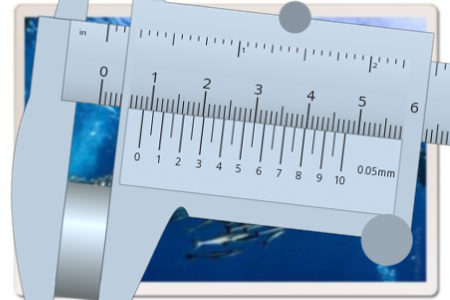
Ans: mm 8.5
